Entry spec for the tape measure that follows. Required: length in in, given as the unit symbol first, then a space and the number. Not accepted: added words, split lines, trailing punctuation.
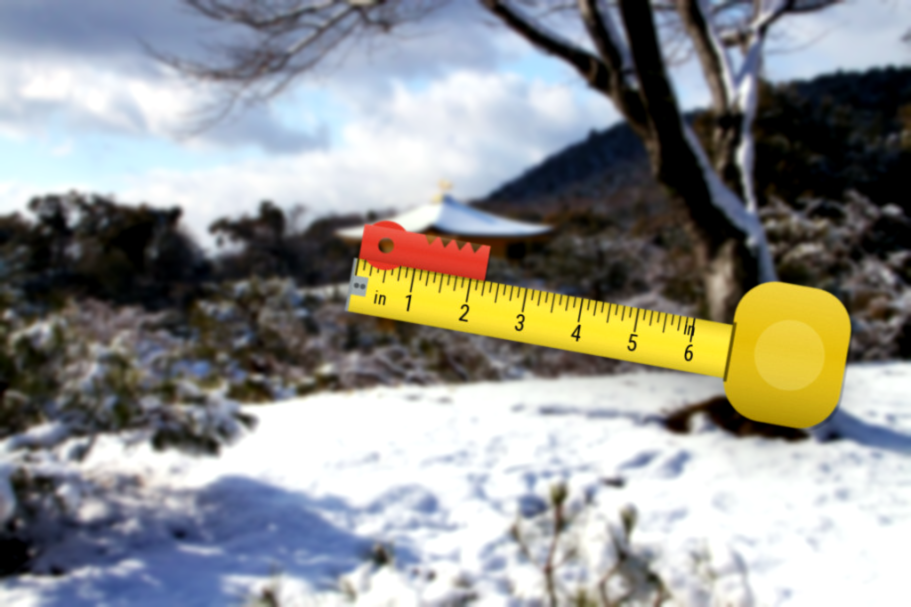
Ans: in 2.25
